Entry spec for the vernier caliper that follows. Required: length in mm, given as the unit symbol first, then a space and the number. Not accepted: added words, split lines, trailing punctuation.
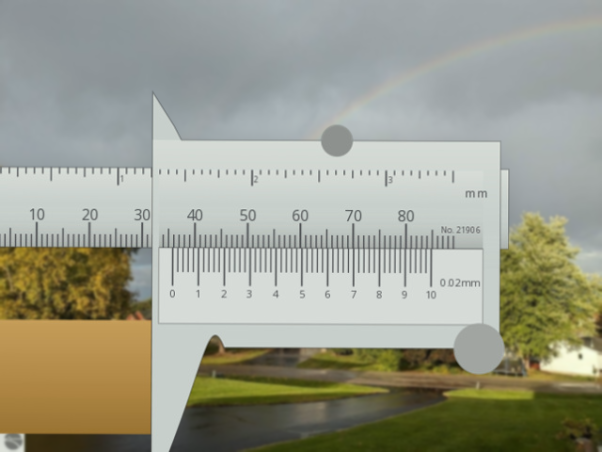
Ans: mm 35.8
